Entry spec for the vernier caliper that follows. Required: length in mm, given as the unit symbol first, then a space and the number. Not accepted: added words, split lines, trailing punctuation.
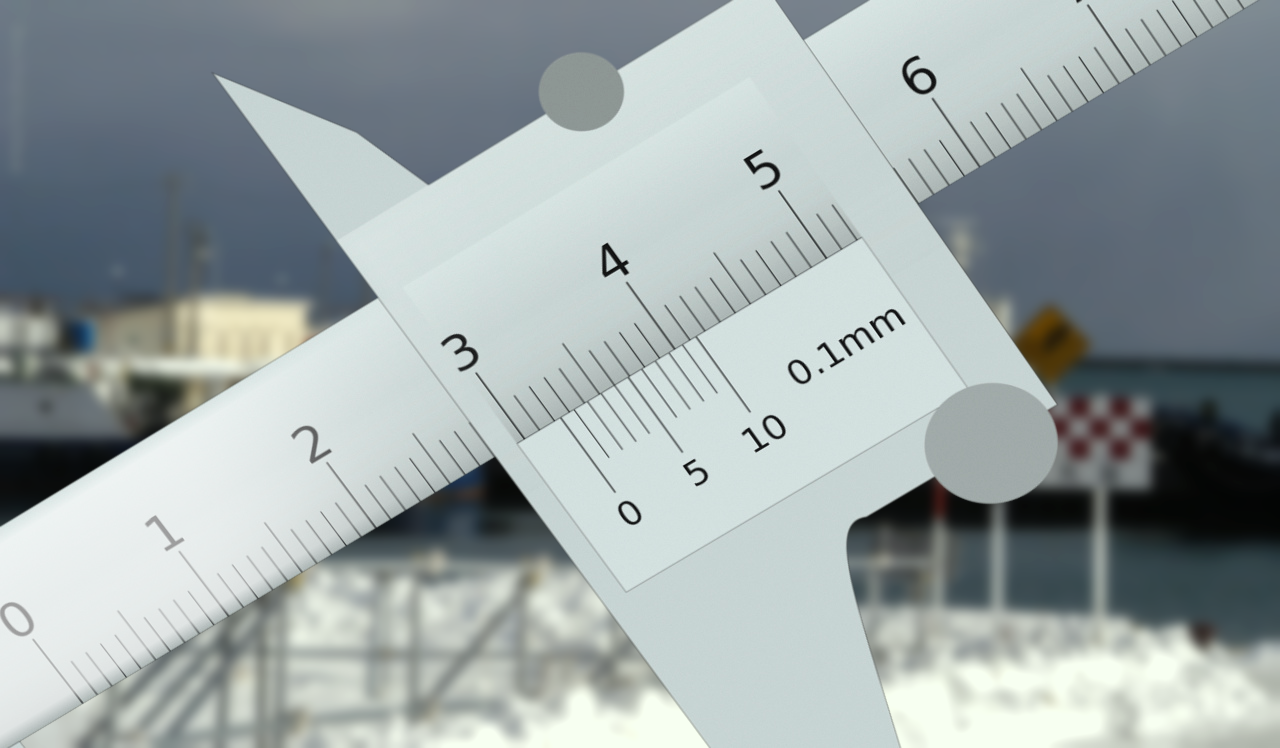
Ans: mm 32.4
